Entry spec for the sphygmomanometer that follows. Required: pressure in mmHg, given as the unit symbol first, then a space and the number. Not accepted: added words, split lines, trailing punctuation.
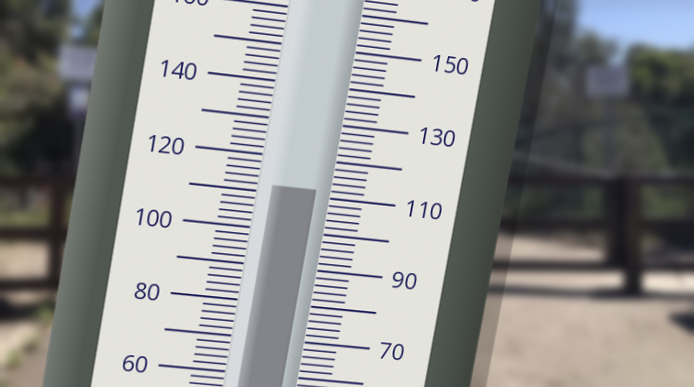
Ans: mmHg 112
